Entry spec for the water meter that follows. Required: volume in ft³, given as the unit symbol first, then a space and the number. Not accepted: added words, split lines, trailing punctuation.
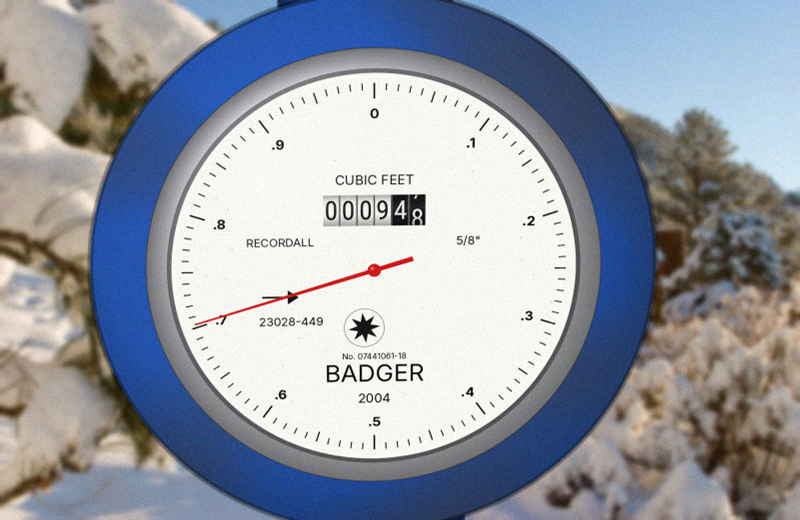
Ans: ft³ 947.70
